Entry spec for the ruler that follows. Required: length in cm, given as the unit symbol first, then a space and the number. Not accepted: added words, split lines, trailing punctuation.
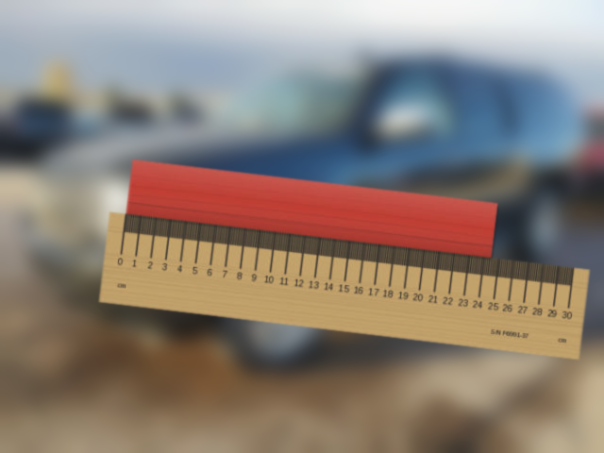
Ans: cm 24.5
